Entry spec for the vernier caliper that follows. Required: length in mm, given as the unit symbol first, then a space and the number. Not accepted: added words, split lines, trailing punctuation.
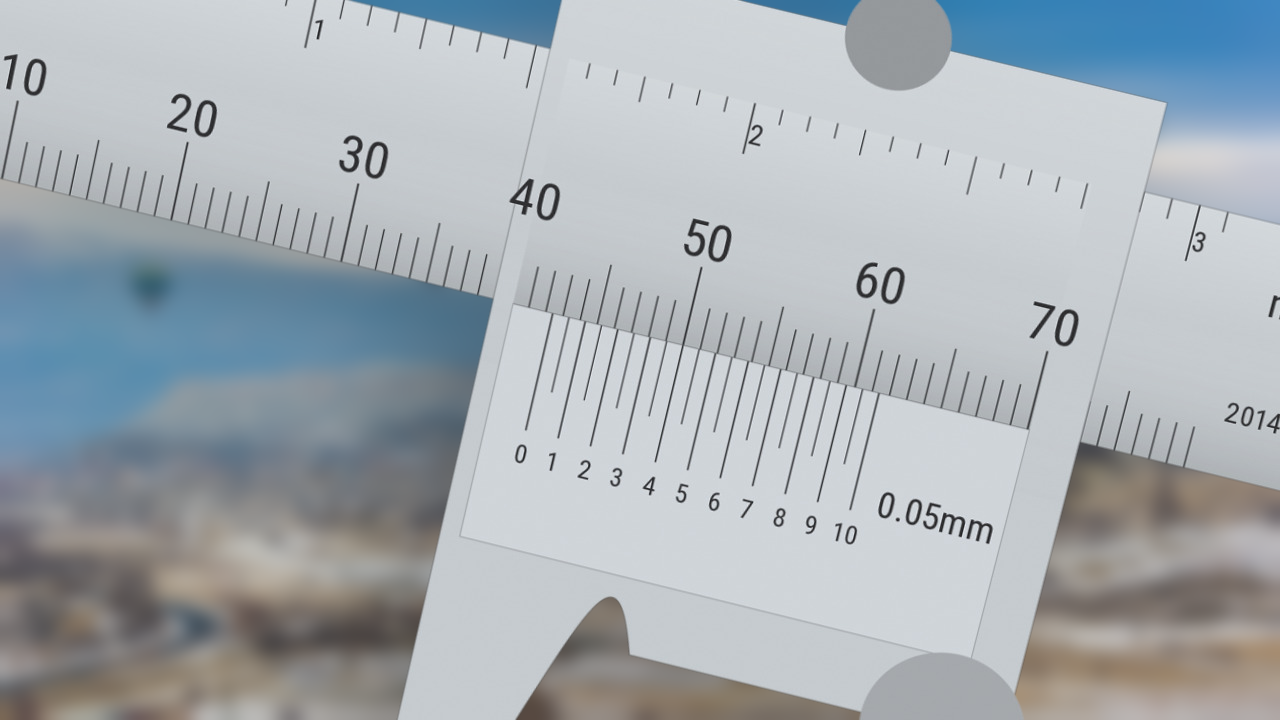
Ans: mm 42.4
